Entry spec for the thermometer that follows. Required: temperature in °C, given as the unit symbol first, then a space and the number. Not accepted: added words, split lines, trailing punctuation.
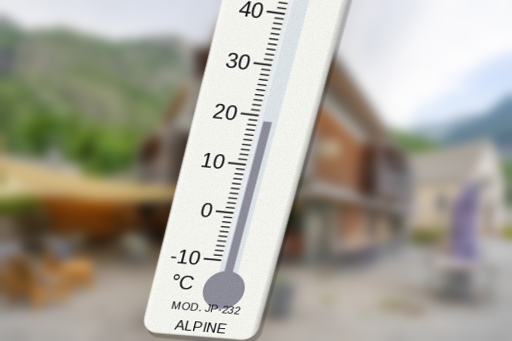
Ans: °C 19
